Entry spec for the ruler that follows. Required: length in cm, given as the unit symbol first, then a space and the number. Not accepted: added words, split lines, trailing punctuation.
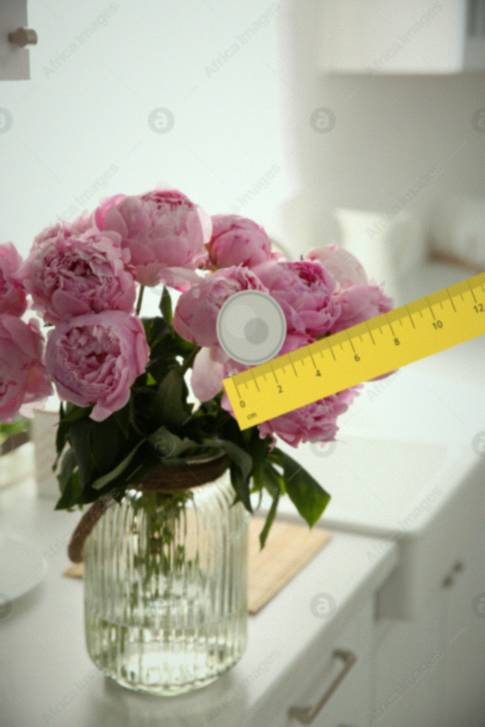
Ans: cm 3.5
